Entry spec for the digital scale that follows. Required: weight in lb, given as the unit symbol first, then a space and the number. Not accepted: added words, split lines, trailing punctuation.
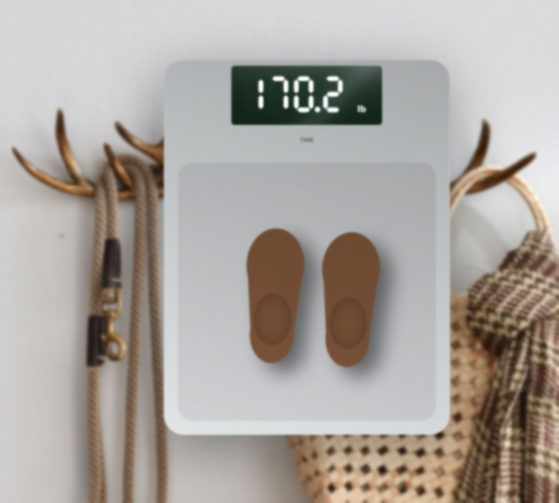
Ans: lb 170.2
